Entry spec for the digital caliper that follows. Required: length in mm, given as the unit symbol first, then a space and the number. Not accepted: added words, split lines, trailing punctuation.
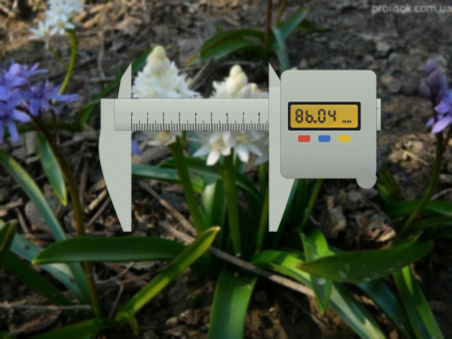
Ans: mm 86.04
